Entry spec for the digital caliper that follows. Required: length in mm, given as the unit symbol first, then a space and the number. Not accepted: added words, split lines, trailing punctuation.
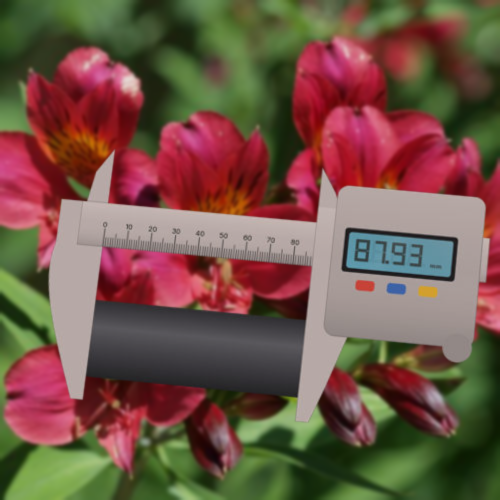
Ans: mm 87.93
